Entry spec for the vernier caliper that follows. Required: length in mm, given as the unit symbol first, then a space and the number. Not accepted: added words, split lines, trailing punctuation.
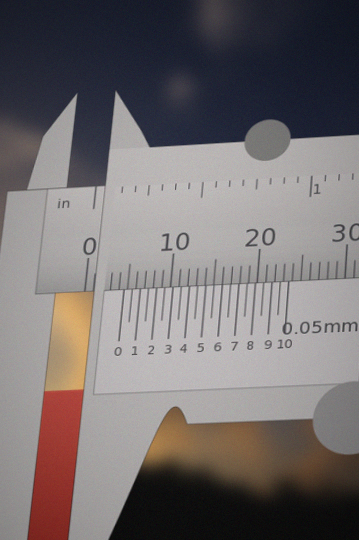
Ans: mm 4.6
